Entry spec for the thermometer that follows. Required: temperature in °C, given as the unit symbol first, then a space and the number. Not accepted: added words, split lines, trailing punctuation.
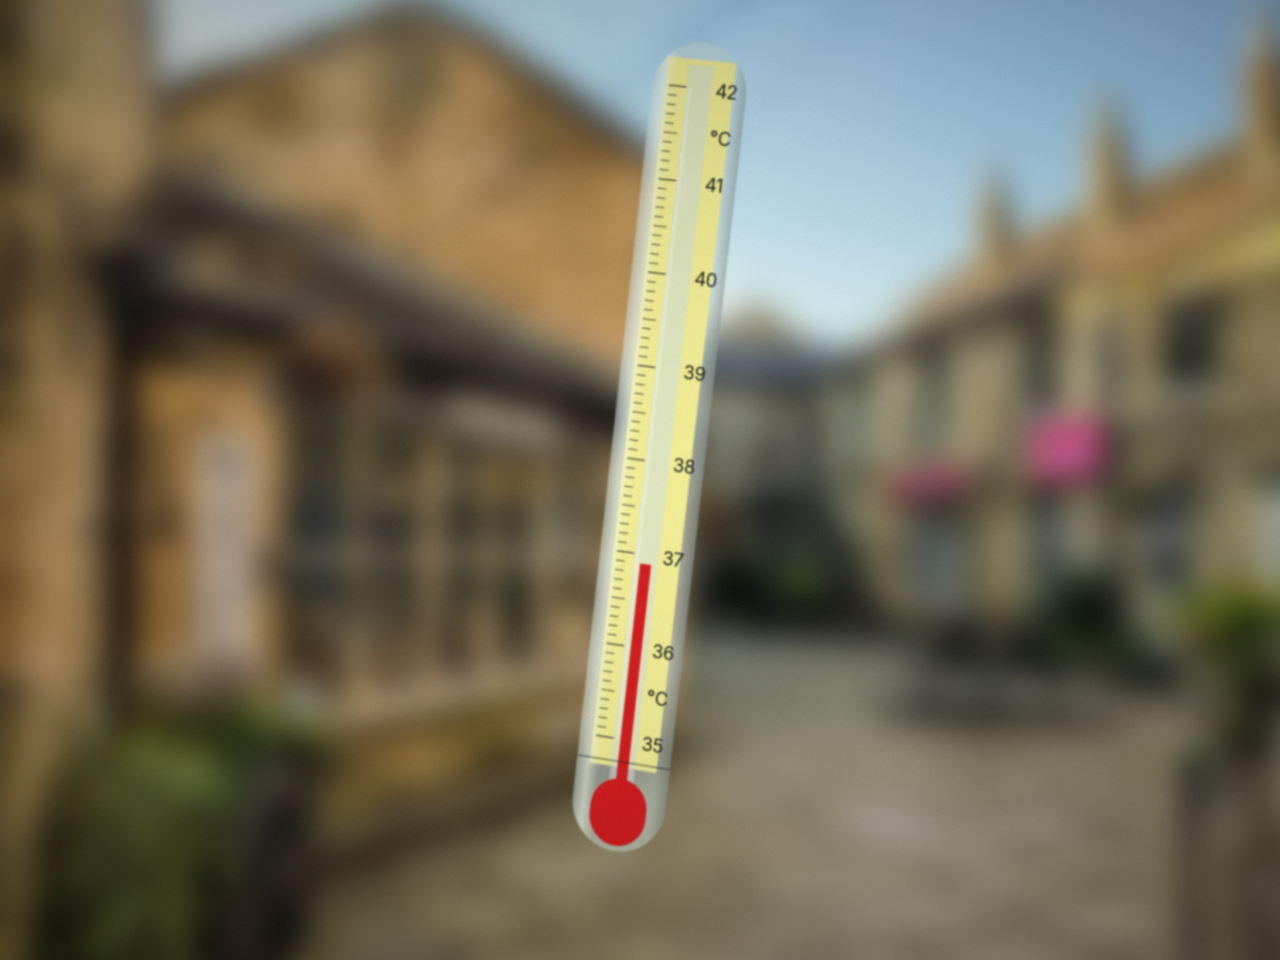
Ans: °C 36.9
